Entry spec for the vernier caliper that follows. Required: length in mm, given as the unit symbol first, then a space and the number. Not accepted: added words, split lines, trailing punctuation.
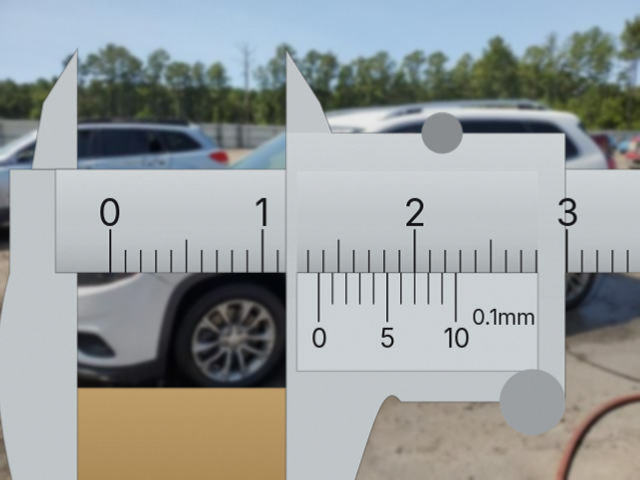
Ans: mm 13.7
